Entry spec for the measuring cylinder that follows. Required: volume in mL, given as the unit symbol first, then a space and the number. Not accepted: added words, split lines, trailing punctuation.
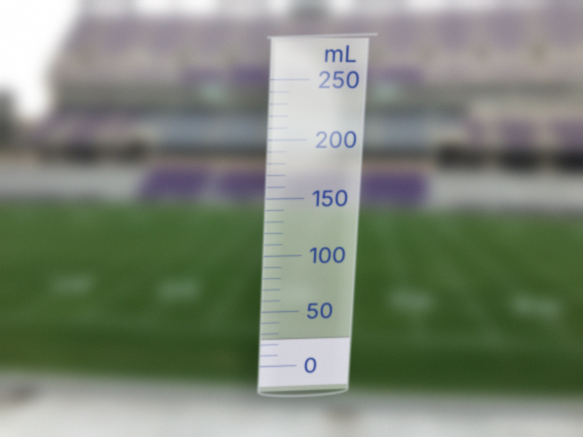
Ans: mL 25
